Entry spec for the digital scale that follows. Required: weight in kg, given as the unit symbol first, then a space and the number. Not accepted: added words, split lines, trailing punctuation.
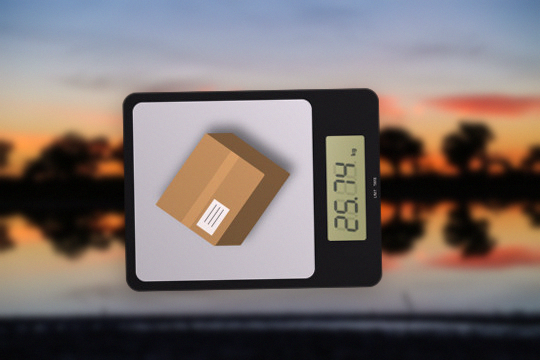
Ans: kg 25.74
